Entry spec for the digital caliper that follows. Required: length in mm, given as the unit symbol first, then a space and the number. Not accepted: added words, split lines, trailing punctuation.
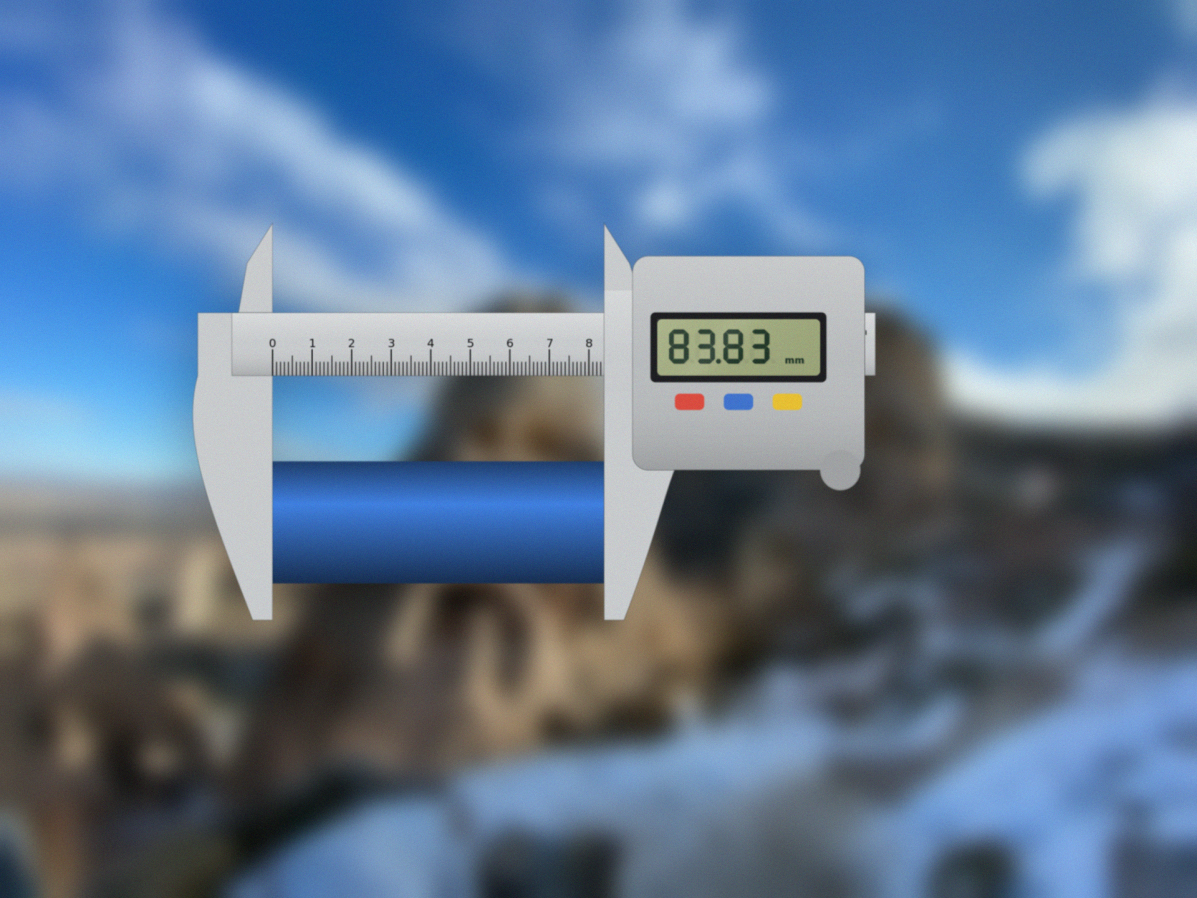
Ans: mm 83.83
